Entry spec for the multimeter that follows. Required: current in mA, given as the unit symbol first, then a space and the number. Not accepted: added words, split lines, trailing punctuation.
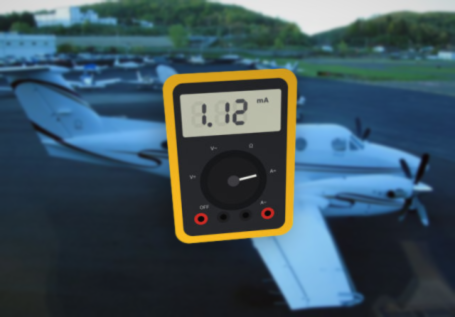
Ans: mA 1.12
